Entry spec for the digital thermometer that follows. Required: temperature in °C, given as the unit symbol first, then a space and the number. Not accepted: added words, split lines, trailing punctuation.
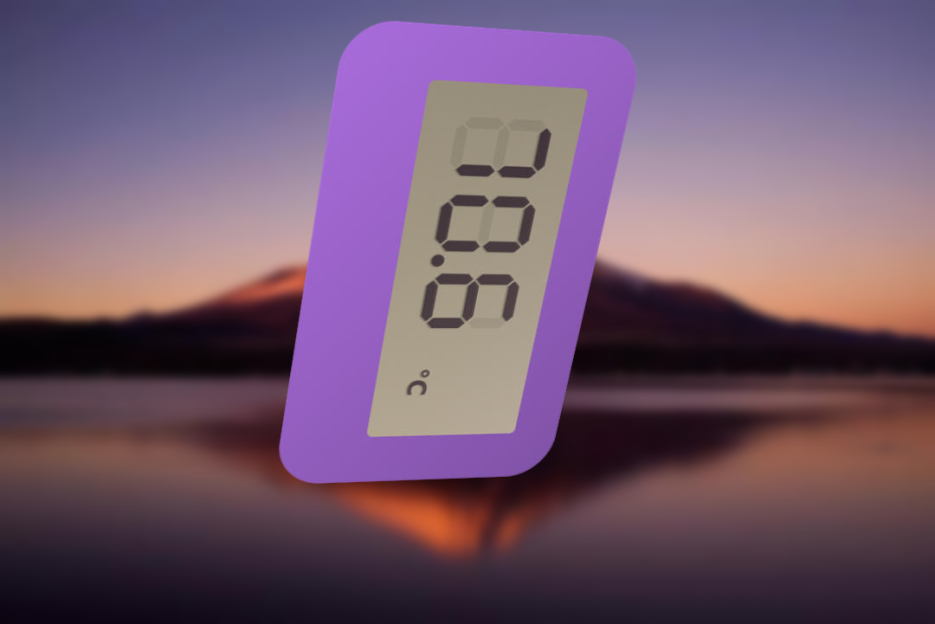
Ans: °C 70.6
